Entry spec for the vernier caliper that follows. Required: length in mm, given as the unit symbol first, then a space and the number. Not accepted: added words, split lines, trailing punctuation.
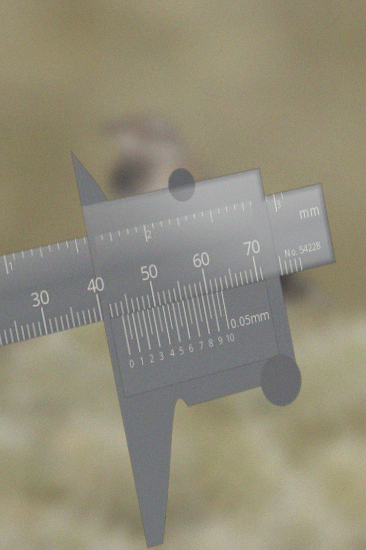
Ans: mm 43.8
